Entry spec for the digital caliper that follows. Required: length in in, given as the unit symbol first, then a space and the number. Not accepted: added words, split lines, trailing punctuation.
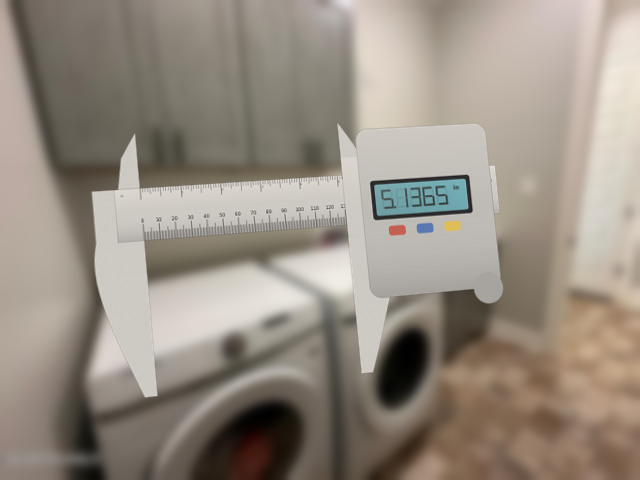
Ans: in 5.1365
